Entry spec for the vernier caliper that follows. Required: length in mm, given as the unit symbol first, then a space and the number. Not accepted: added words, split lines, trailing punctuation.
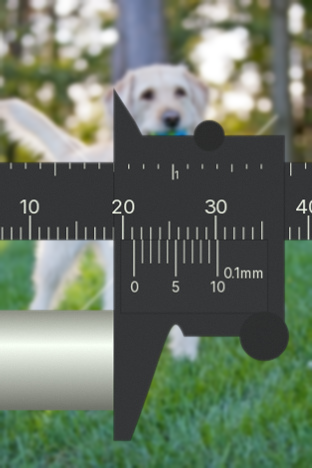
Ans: mm 21.2
